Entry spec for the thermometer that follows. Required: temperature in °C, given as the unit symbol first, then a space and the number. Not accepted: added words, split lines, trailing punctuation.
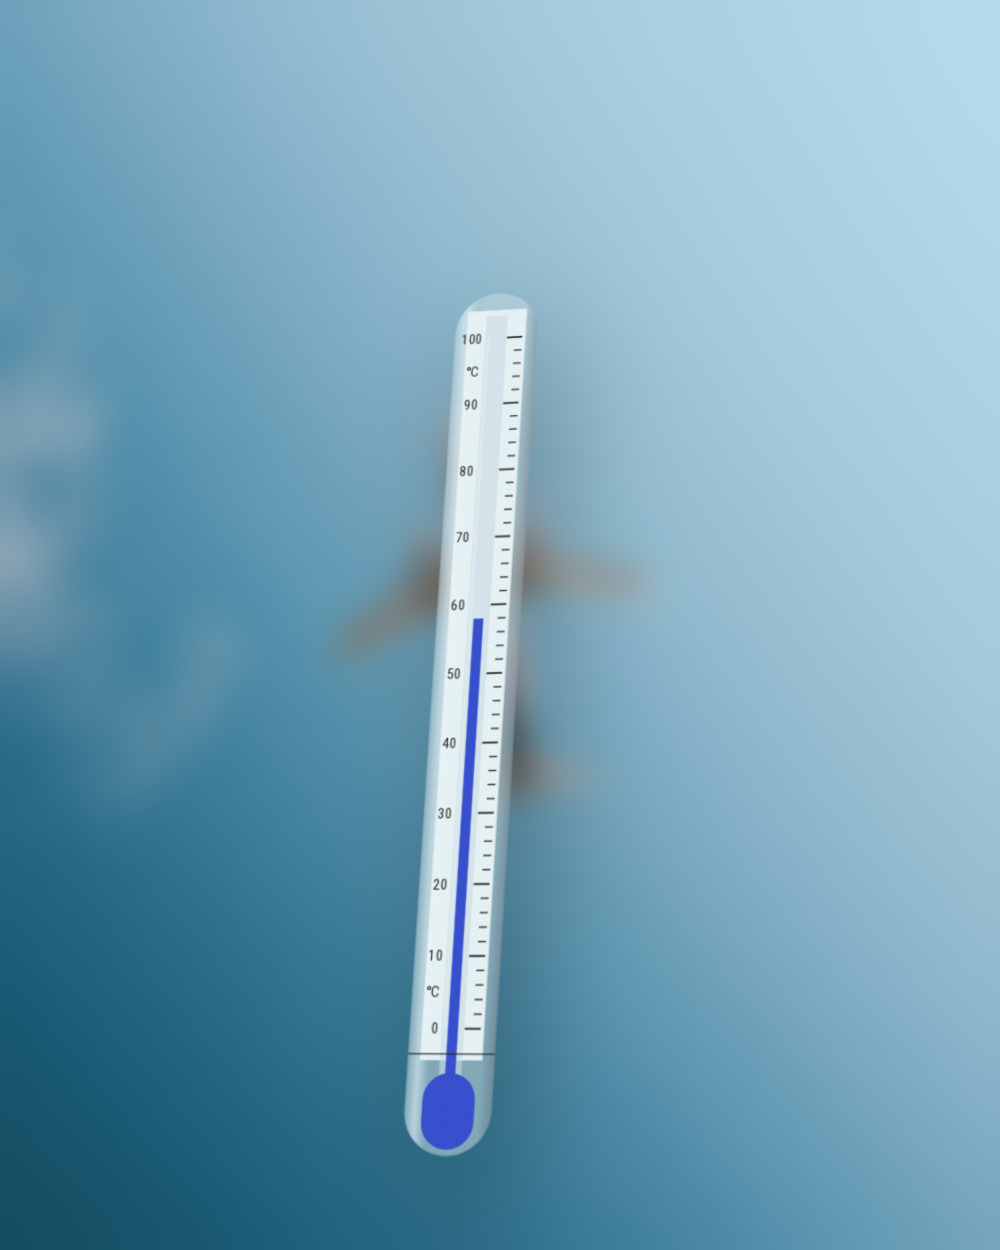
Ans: °C 58
